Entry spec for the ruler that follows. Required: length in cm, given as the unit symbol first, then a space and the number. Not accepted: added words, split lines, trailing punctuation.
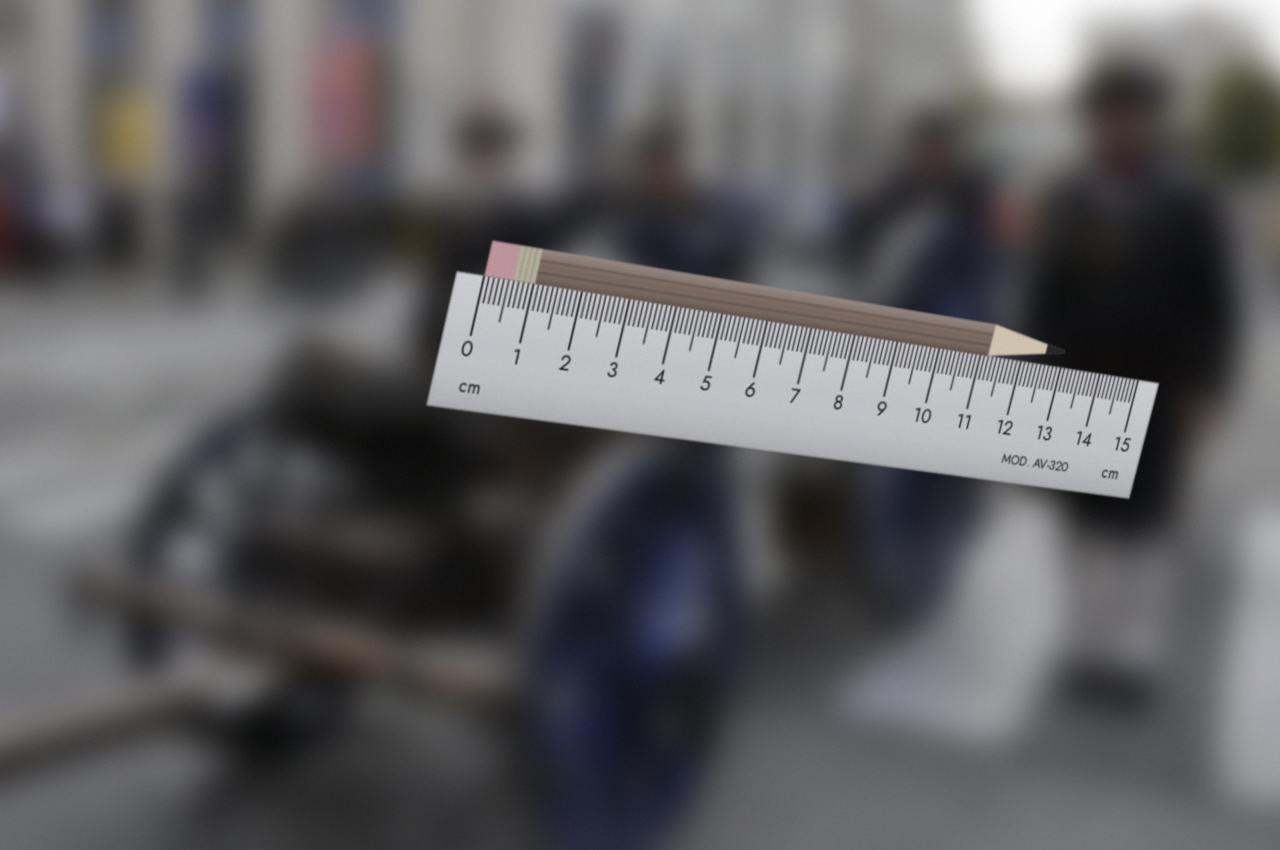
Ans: cm 13
